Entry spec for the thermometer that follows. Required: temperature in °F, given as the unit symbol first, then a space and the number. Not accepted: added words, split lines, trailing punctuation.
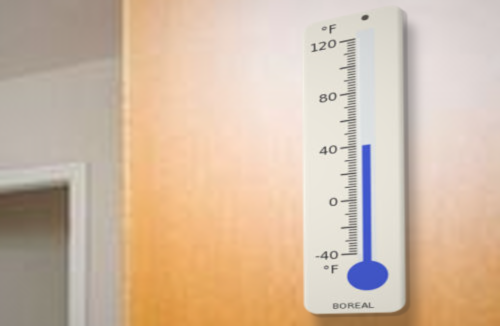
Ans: °F 40
